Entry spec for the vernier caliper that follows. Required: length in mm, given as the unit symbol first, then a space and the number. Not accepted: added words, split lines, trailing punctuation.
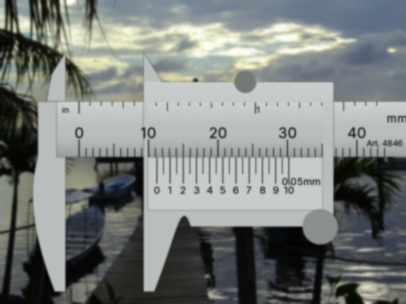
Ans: mm 11.2
